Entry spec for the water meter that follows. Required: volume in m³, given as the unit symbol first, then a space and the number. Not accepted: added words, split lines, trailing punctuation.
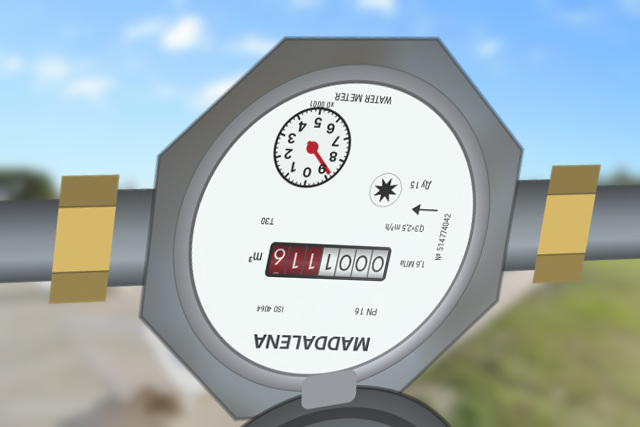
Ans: m³ 1.1158
